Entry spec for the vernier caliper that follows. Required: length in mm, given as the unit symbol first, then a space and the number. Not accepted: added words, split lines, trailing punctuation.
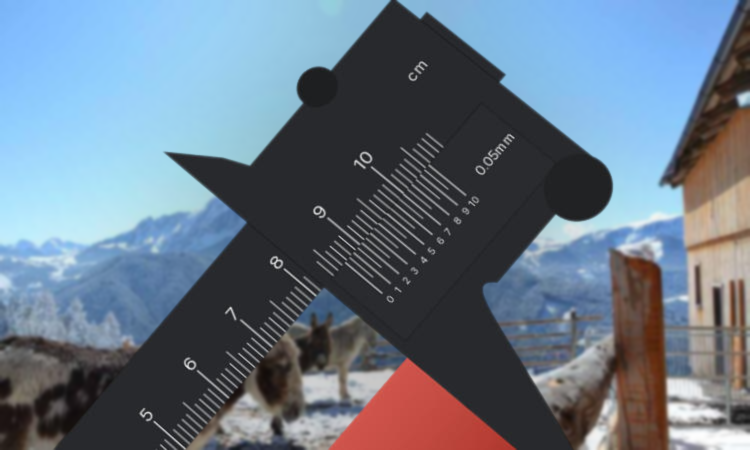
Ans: mm 86.6
